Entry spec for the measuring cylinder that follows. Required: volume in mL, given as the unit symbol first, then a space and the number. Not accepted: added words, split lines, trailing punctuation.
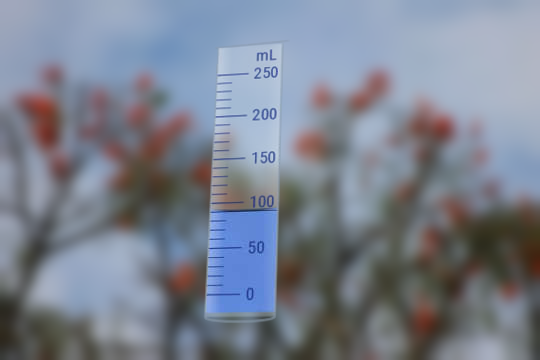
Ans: mL 90
